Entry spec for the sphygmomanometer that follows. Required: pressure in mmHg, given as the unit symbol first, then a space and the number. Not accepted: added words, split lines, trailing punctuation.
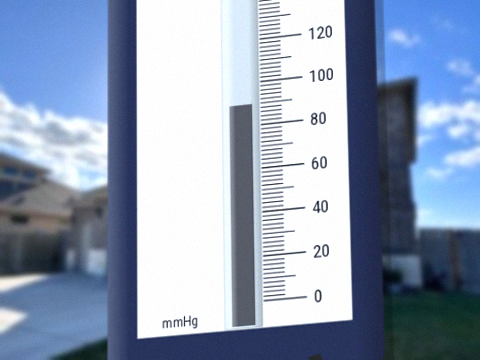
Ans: mmHg 90
